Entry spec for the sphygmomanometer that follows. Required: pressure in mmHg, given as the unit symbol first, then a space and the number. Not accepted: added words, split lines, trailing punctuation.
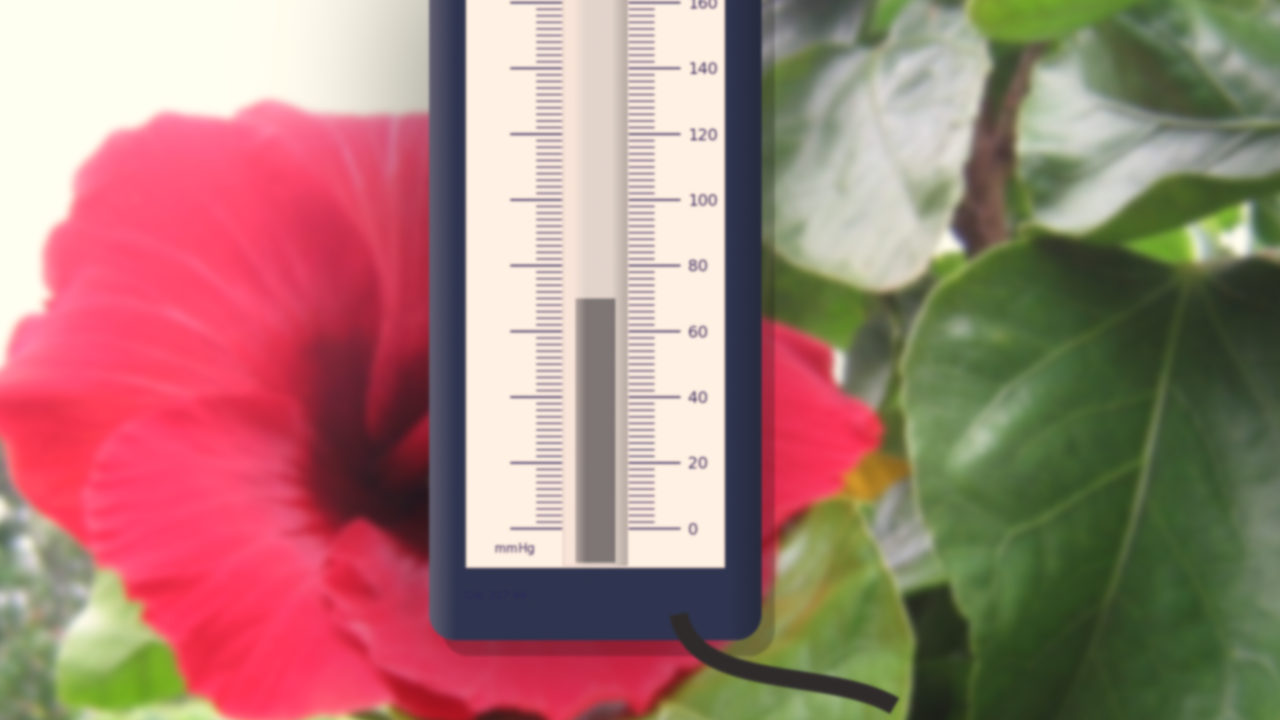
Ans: mmHg 70
